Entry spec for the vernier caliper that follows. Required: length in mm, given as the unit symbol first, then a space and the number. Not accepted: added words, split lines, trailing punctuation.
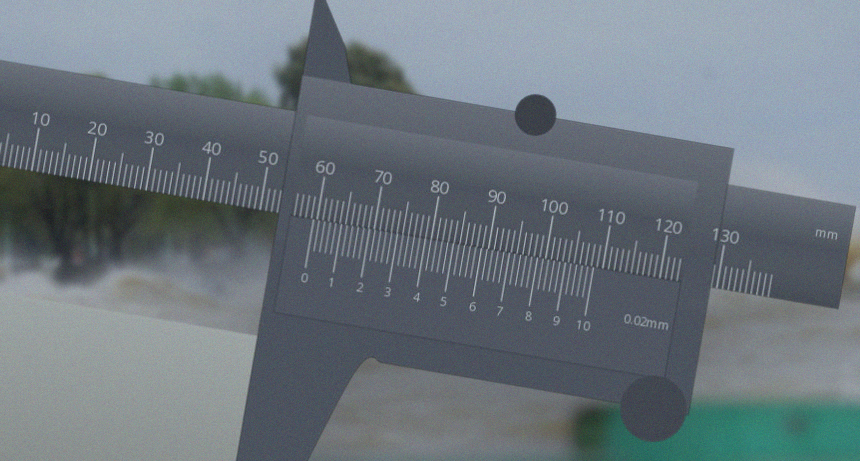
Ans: mm 59.4
